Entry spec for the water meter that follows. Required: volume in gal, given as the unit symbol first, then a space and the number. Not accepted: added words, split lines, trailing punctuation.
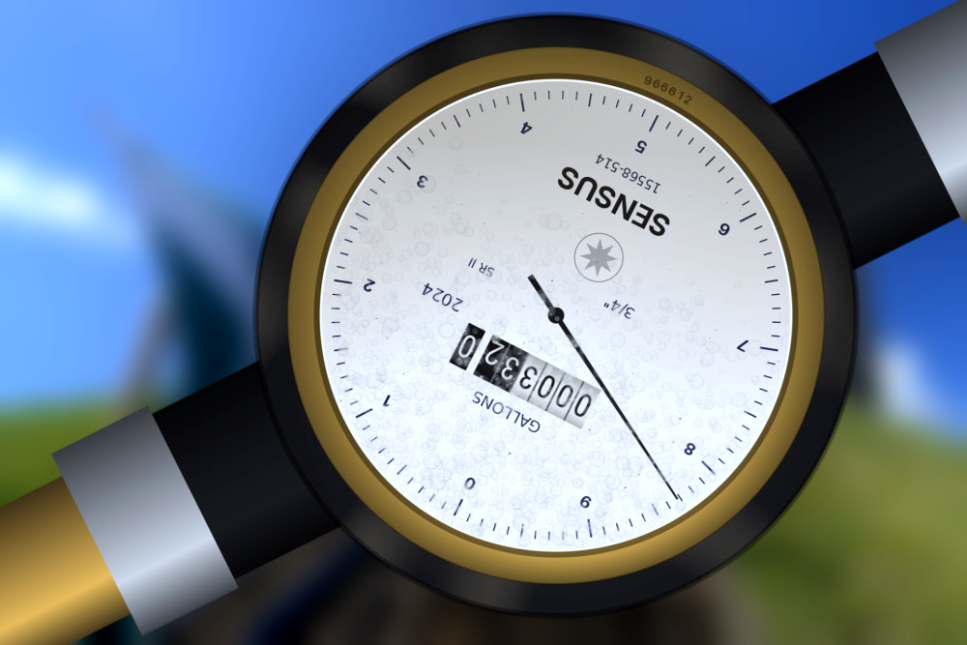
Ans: gal 3318.3
